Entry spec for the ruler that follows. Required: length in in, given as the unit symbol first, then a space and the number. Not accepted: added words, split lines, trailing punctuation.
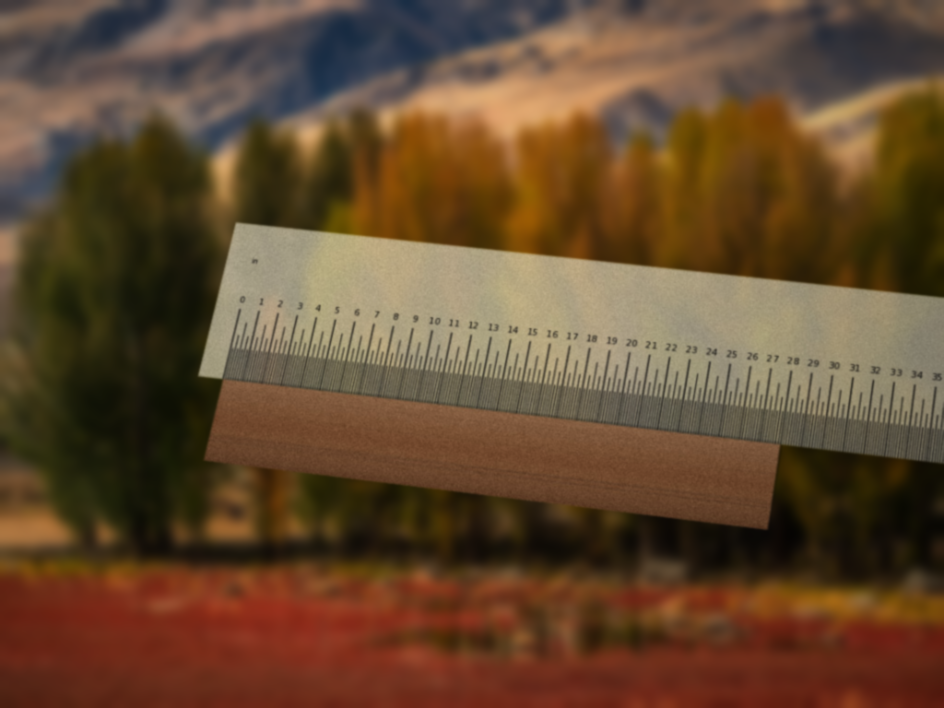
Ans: in 28
